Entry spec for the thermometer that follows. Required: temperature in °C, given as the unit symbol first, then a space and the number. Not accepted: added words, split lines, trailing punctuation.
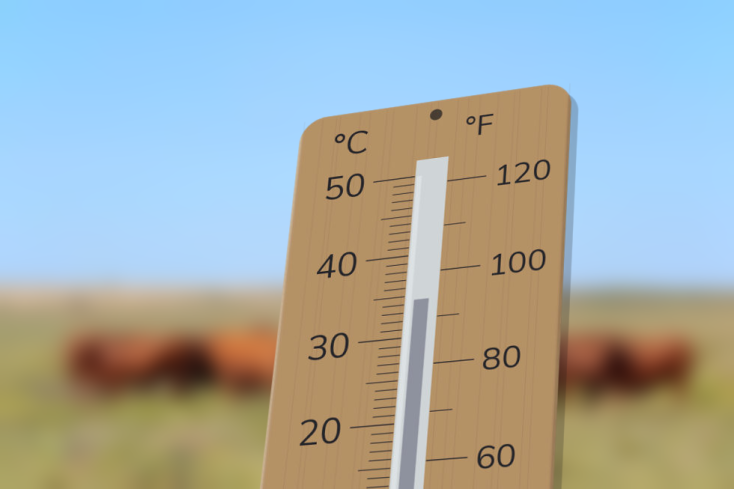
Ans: °C 34.5
